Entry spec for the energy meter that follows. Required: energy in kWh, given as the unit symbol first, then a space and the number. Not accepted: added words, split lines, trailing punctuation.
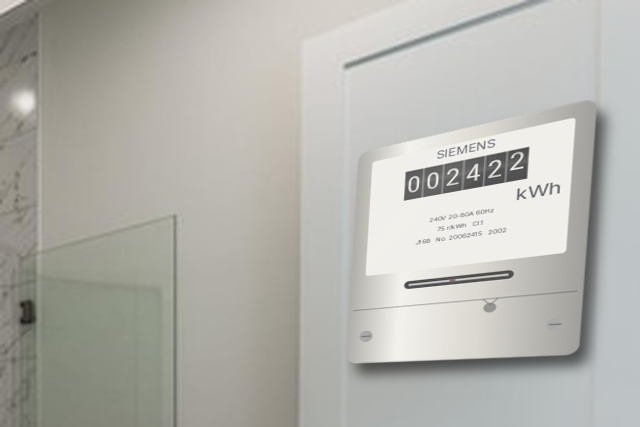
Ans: kWh 2422
